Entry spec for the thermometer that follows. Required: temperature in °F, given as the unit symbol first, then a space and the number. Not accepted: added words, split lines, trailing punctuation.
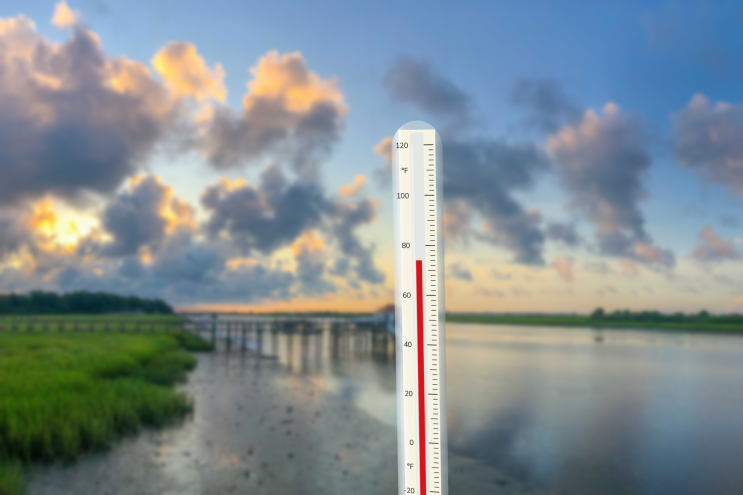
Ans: °F 74
